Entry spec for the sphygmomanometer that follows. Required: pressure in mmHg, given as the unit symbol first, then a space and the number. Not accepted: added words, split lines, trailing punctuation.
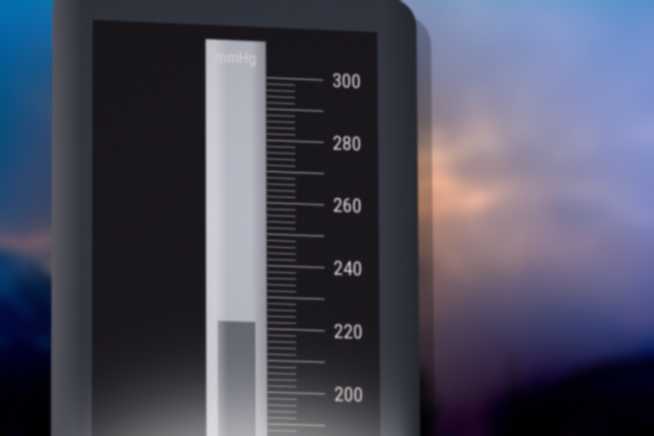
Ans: mmHg 222
